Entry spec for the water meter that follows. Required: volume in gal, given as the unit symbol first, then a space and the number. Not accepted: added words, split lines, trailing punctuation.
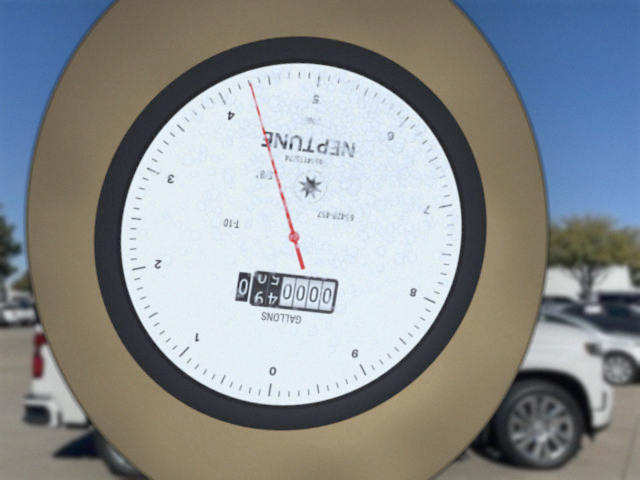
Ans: gal 494.3
